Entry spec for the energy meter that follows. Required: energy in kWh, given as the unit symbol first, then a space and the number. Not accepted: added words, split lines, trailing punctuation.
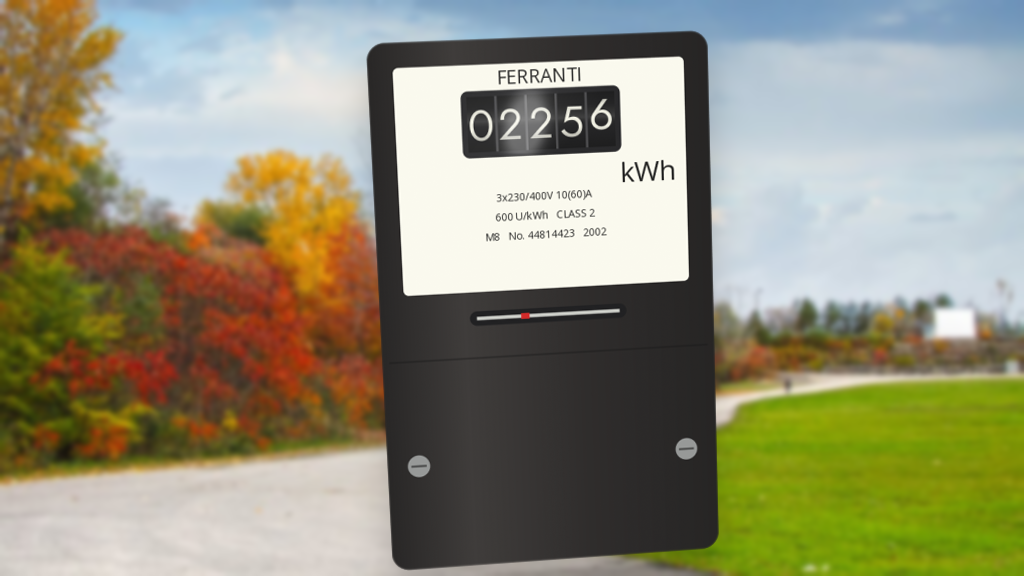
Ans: kWh 2256
